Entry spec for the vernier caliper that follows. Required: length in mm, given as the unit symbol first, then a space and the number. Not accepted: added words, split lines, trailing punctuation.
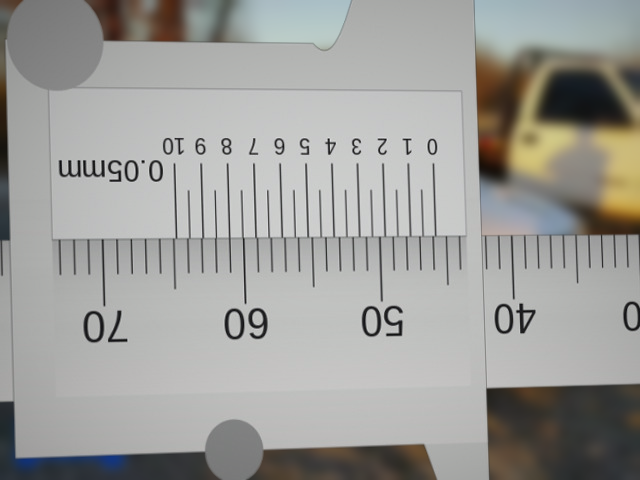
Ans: mm 45.8
